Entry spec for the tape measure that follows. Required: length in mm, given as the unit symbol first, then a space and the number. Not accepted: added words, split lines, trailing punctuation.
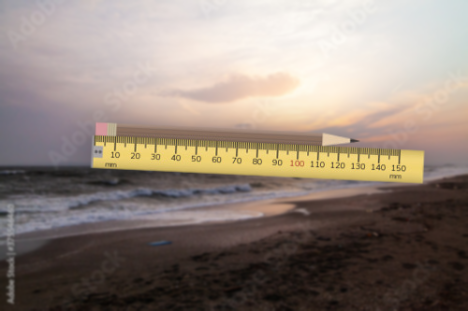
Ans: mm 130
